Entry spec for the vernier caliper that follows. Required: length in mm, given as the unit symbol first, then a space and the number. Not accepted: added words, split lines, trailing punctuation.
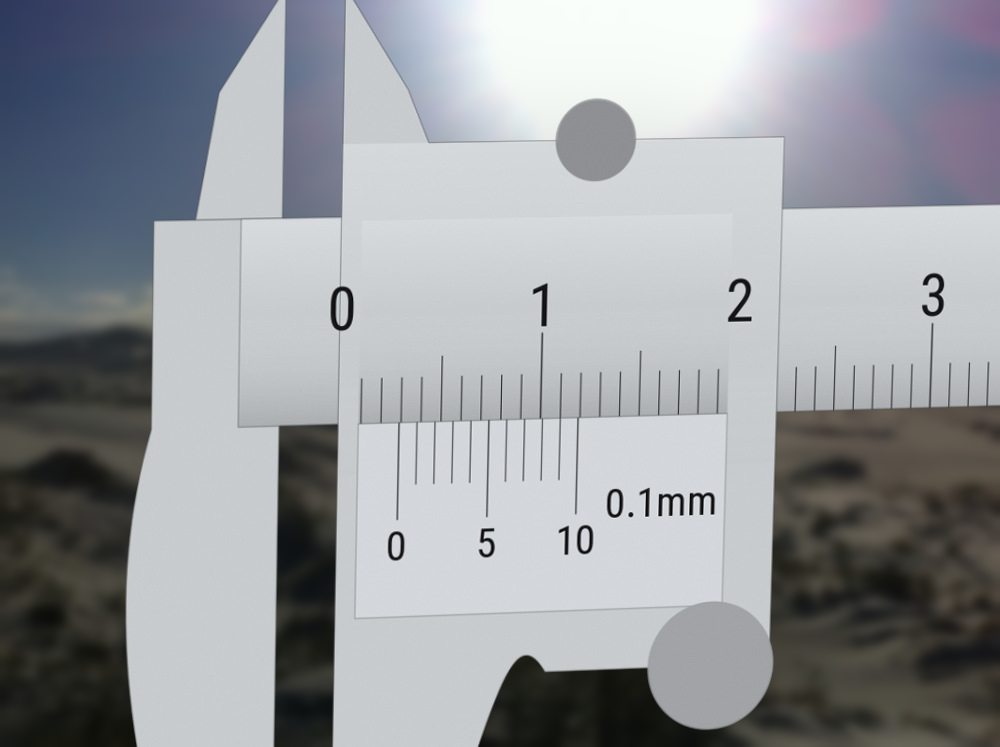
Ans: mm 2.9
